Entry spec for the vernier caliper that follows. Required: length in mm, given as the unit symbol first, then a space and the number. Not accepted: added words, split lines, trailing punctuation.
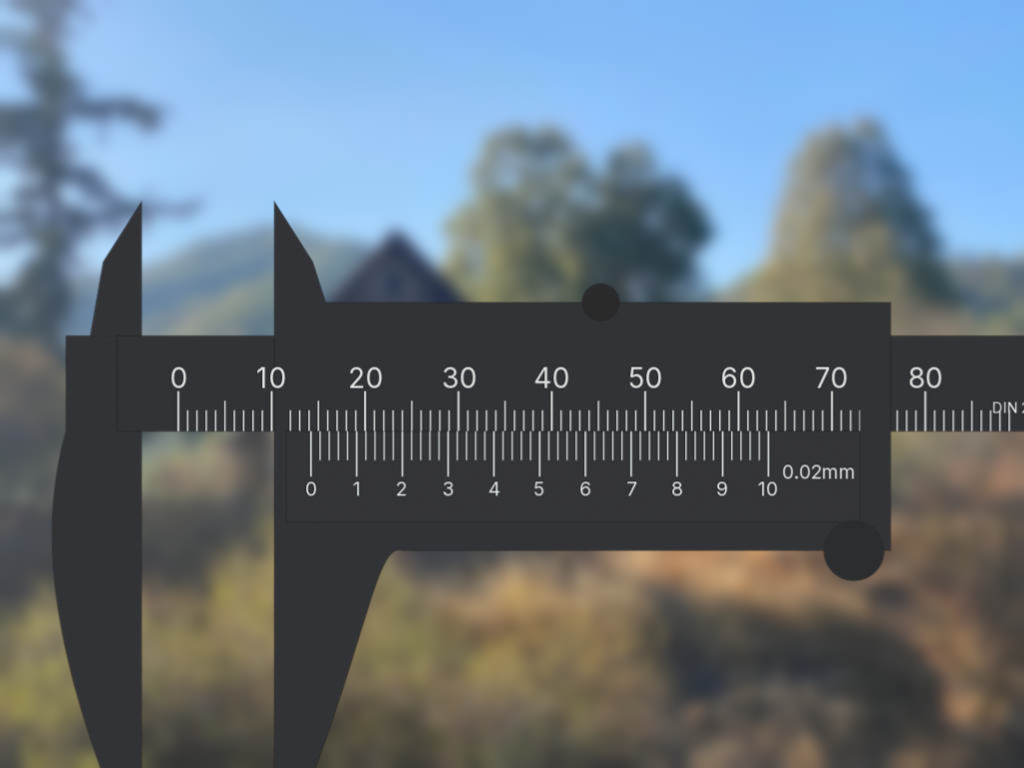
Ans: mm 14.2
